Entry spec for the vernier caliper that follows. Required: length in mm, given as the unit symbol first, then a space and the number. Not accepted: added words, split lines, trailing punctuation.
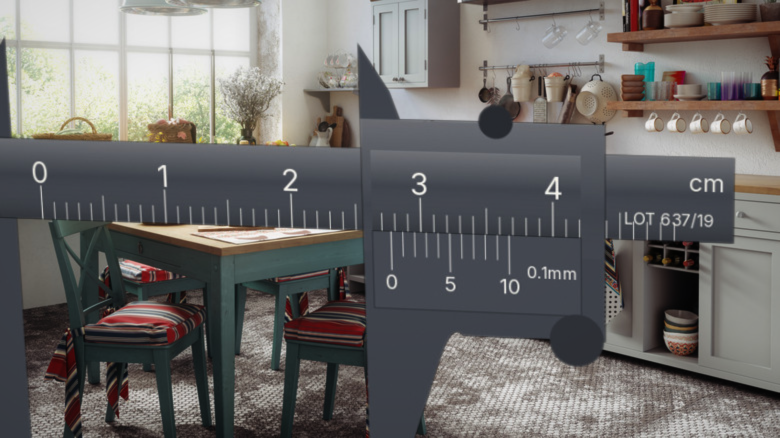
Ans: mm 27.7
